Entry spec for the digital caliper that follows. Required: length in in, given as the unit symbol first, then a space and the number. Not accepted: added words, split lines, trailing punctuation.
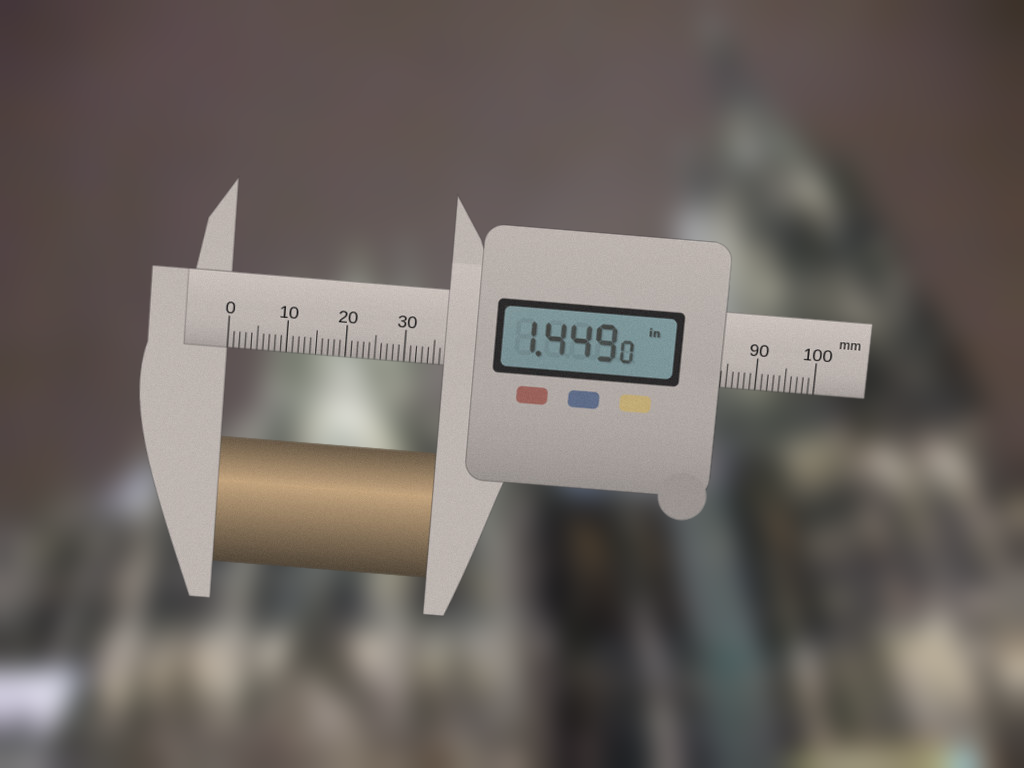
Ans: in 1.4490
